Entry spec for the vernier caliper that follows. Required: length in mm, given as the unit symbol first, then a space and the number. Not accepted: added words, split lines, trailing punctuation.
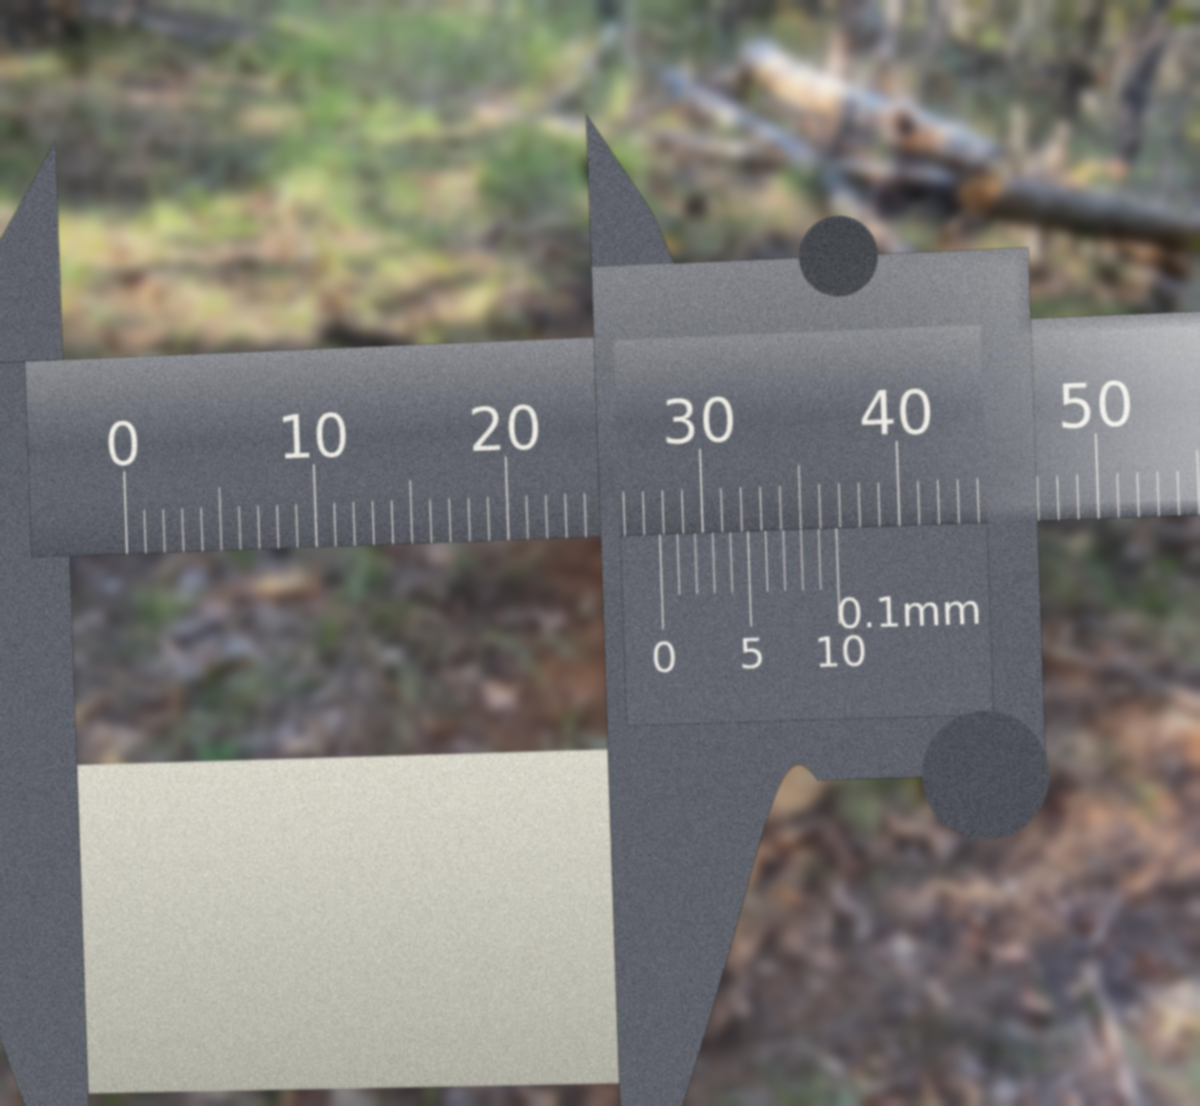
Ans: mm 27.8
